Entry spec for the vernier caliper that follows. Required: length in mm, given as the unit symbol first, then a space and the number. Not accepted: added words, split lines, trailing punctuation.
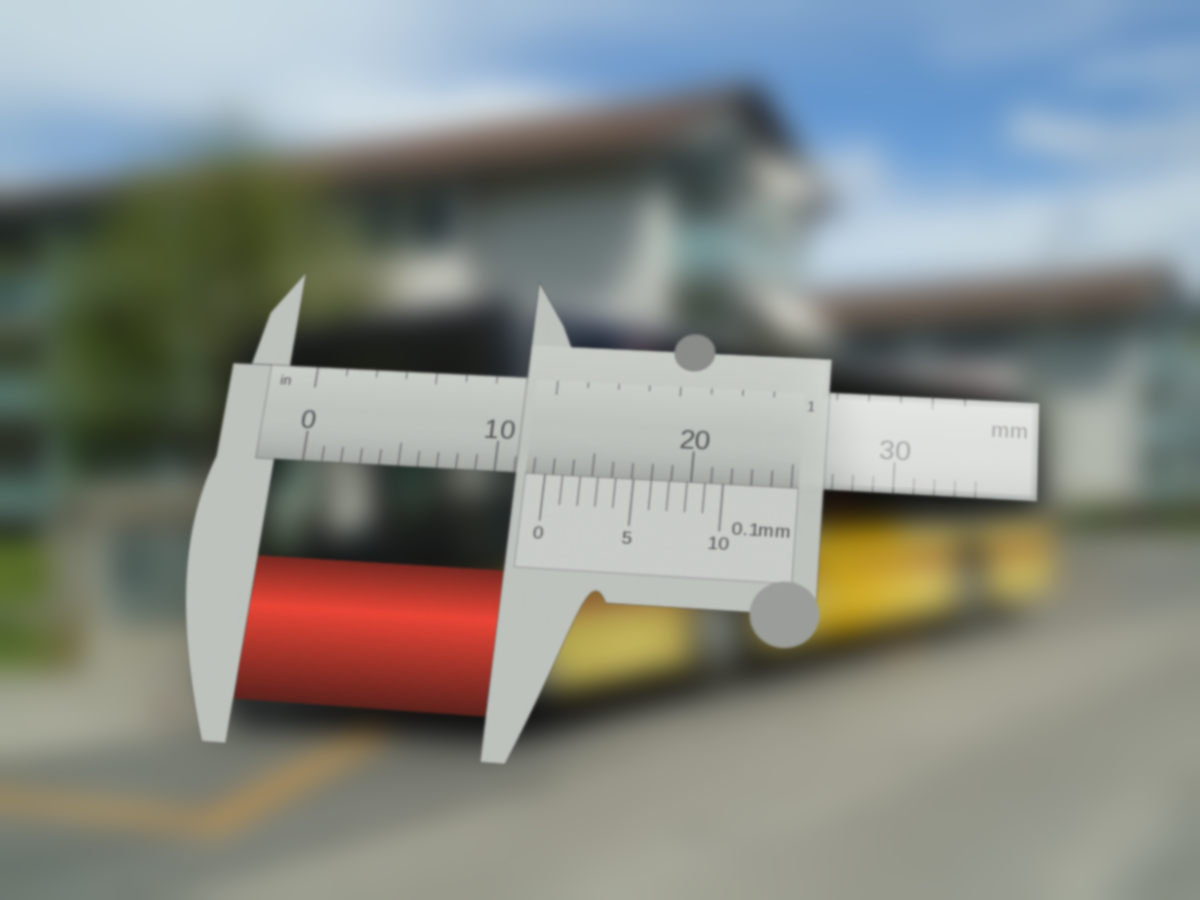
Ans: mm 12.6
